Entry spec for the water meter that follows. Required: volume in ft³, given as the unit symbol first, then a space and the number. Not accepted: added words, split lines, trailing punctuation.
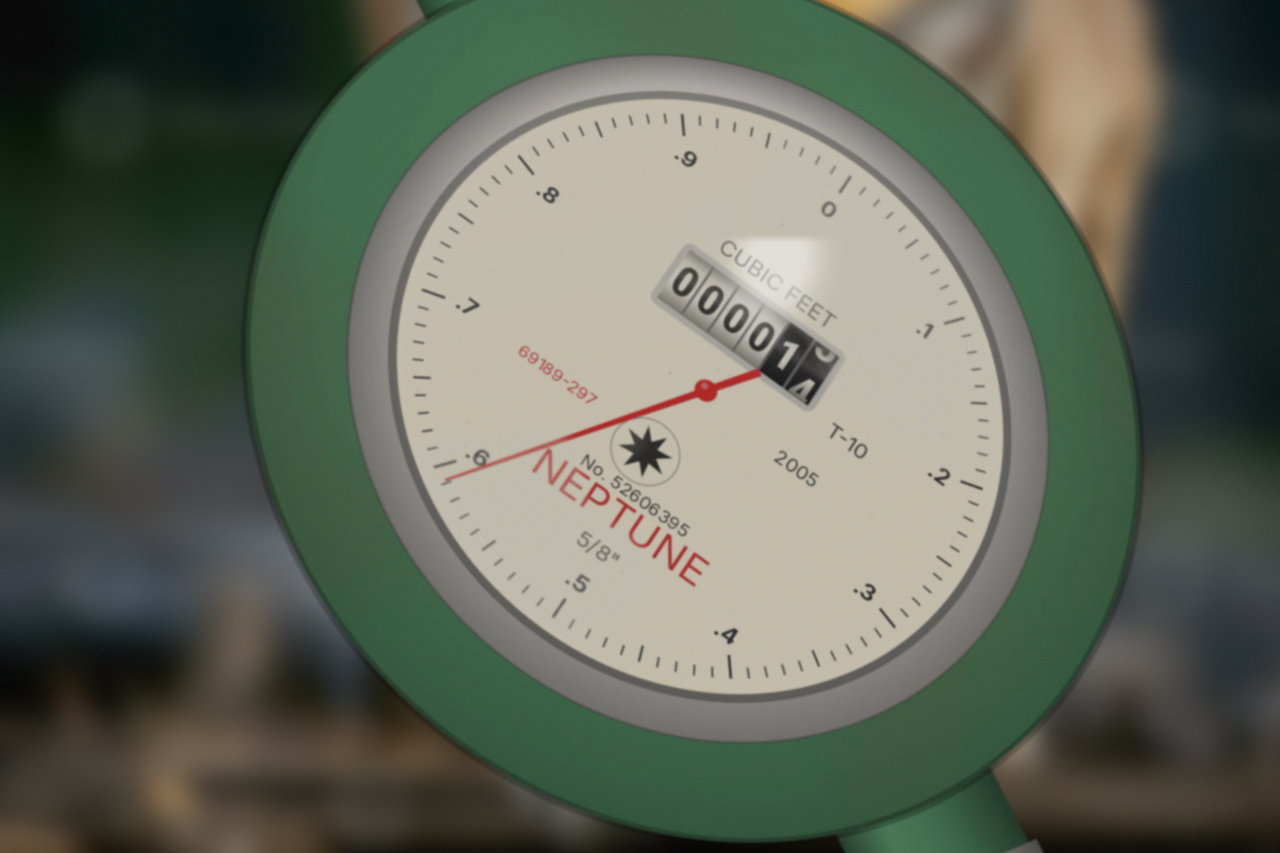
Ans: ft³ 13.59
